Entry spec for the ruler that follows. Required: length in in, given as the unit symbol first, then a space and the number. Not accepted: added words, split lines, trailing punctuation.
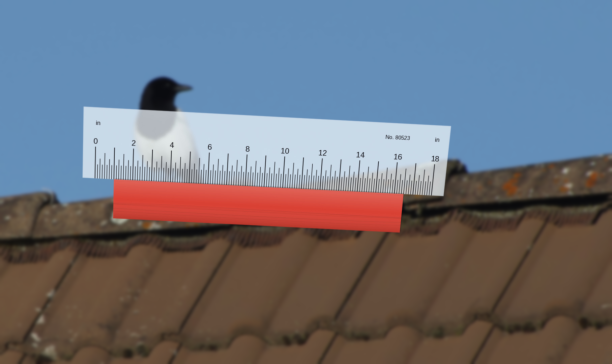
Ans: in 15.5
